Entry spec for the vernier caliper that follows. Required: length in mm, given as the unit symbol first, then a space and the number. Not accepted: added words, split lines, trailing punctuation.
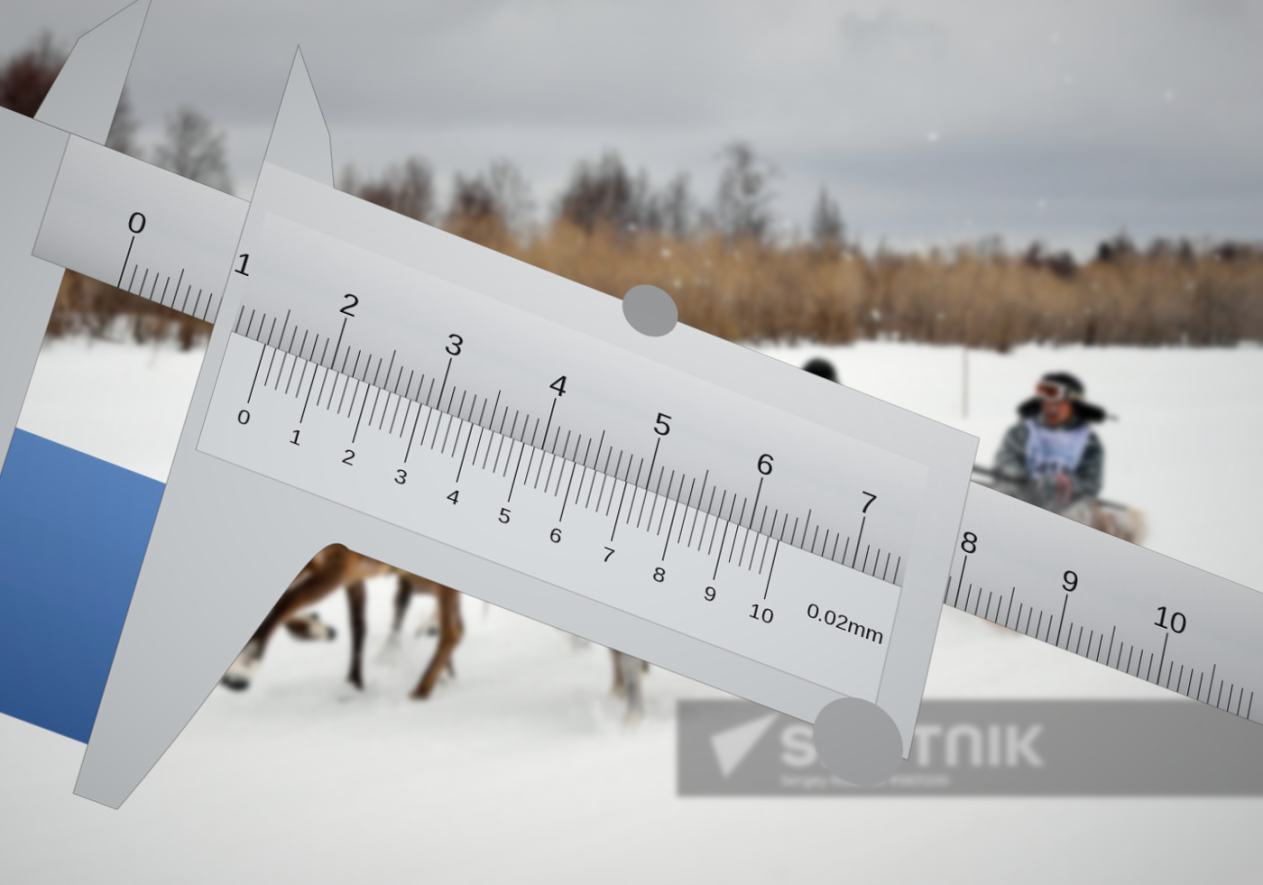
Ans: mm 13.8
